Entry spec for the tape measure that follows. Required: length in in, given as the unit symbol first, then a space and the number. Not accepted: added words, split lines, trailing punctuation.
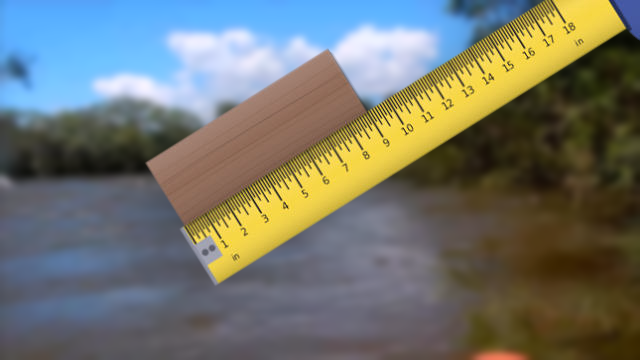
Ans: in 9
